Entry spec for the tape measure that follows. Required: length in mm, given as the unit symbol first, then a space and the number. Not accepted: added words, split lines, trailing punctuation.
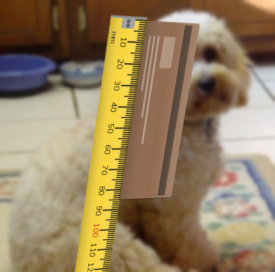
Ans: mm 85
